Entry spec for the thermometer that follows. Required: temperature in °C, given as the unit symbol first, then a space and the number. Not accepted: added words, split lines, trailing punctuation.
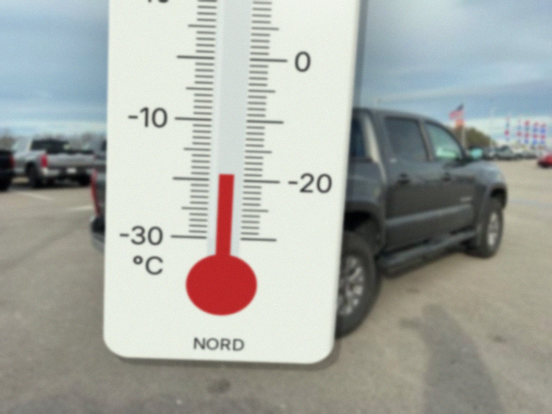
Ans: °C -19
